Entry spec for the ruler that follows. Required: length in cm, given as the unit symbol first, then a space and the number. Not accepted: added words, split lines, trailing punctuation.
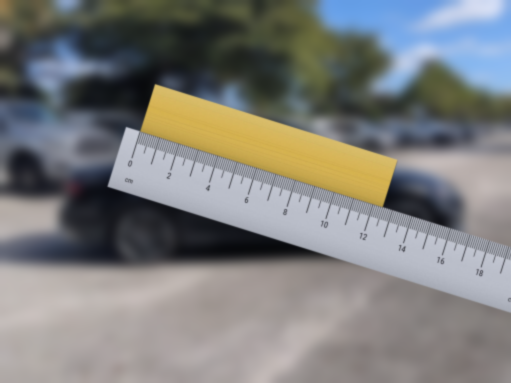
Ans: cm 12.5
